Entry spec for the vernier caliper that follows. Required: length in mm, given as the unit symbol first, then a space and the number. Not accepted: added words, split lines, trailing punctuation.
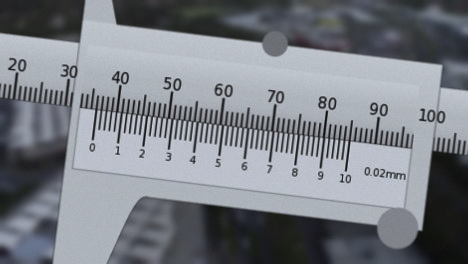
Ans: mm 36.0
